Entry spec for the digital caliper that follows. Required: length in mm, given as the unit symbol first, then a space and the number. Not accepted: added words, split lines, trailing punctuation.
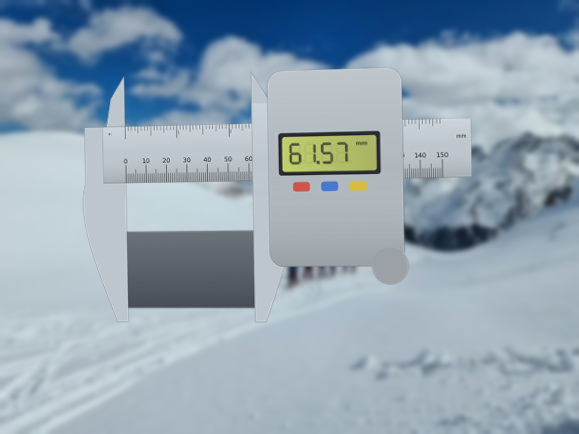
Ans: mm 61.57
